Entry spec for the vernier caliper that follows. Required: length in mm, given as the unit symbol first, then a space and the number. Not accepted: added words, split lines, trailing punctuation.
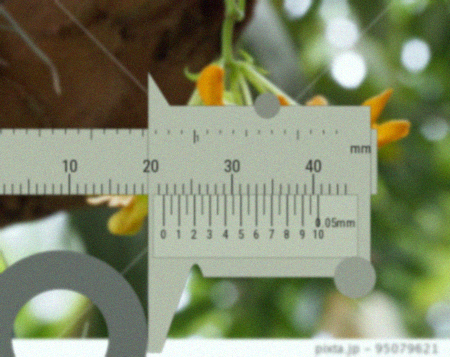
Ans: mm 21.6
